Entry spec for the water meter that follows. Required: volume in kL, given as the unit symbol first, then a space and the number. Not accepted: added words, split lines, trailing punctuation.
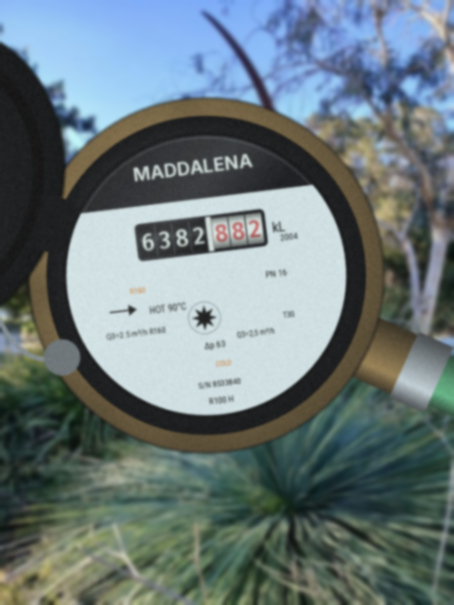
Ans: kL 6382.882
